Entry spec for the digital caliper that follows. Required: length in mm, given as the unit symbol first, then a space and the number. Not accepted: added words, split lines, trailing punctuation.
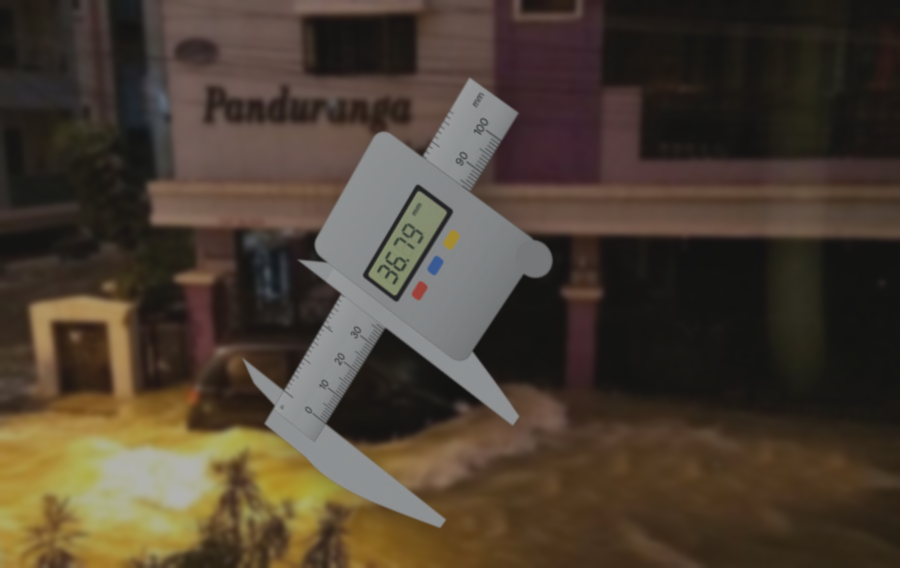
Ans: mm 36.79
